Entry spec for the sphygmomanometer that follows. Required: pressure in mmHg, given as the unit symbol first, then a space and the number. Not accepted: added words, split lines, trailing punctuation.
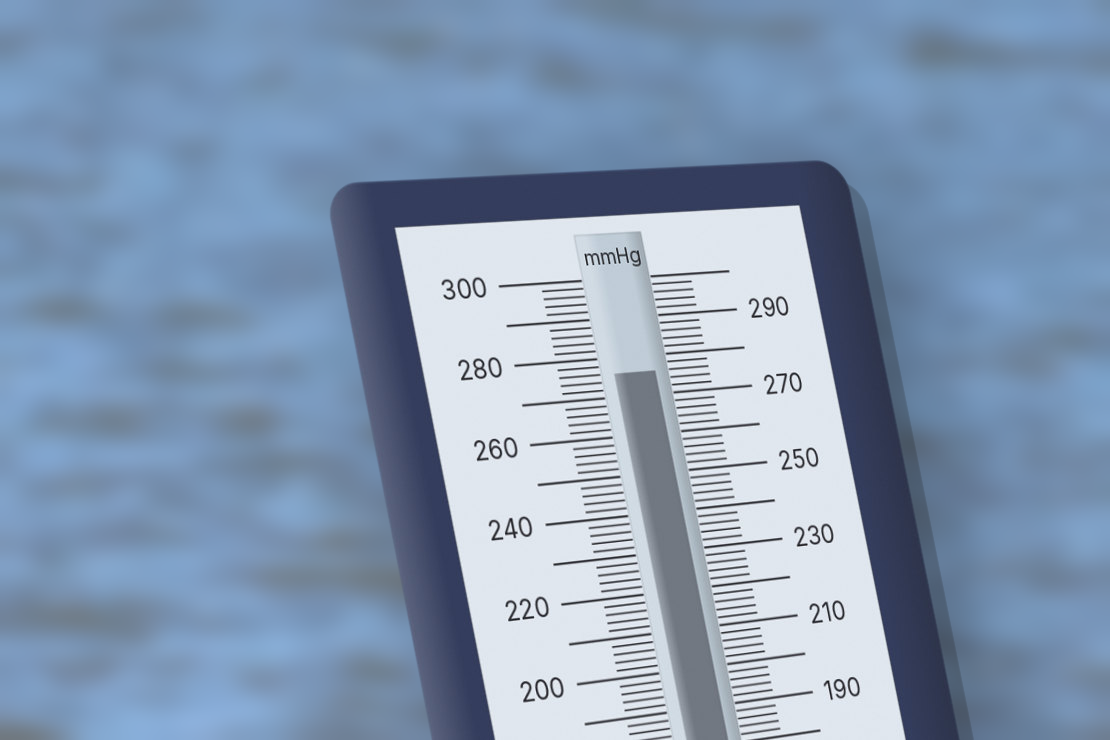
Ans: mmHg 276
